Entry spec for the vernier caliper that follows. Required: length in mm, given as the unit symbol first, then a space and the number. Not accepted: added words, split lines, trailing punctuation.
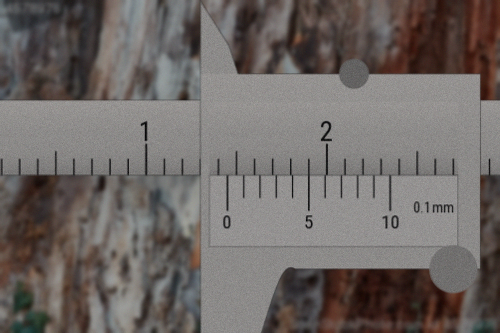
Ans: mm 14.5
